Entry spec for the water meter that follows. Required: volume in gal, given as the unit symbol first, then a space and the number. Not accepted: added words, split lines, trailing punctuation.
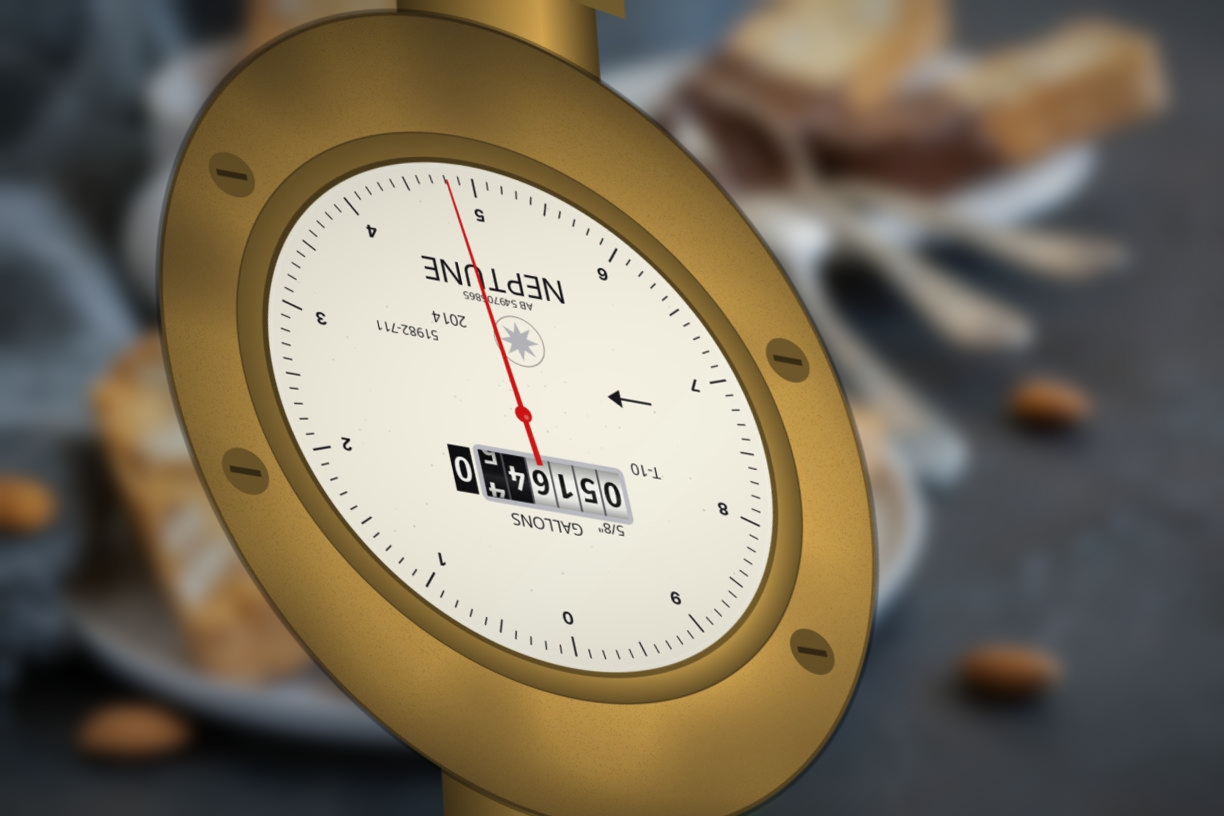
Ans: gal 516444.8
